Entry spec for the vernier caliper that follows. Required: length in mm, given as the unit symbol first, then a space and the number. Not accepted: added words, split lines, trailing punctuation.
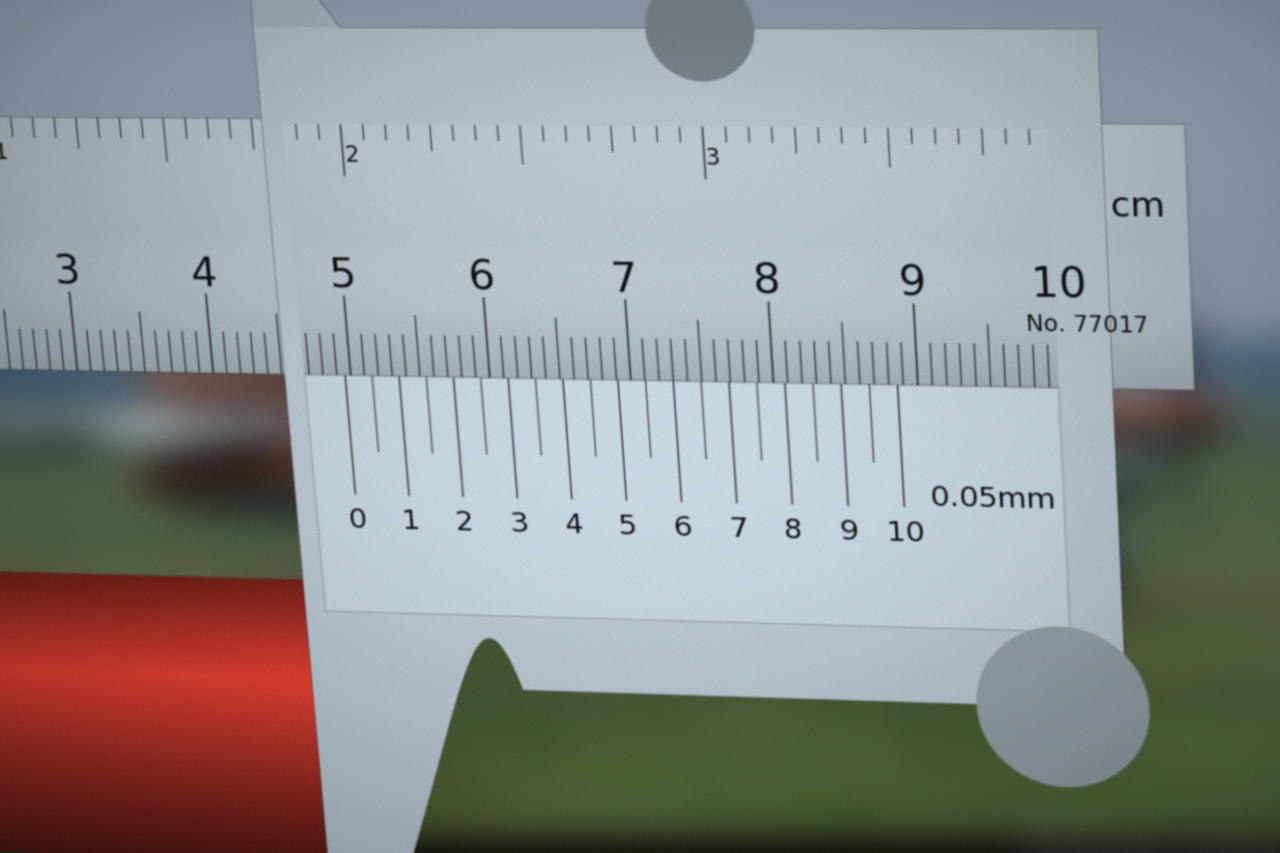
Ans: mm 49.6
